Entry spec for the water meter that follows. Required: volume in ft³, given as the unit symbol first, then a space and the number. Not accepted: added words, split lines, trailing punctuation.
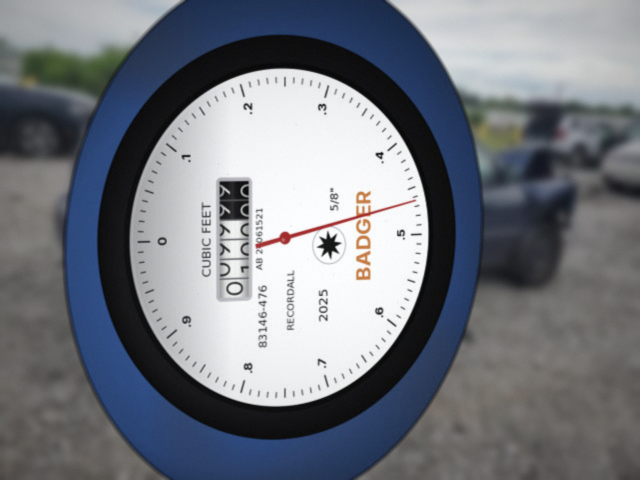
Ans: ft³ 9999.46
